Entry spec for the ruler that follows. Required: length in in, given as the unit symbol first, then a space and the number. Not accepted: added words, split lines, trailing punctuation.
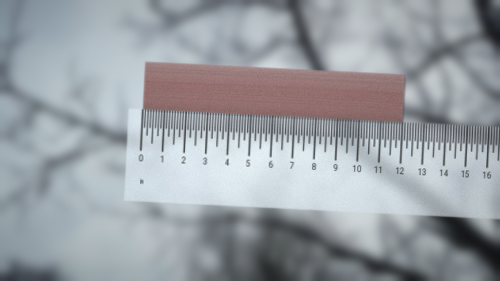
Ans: in 12
